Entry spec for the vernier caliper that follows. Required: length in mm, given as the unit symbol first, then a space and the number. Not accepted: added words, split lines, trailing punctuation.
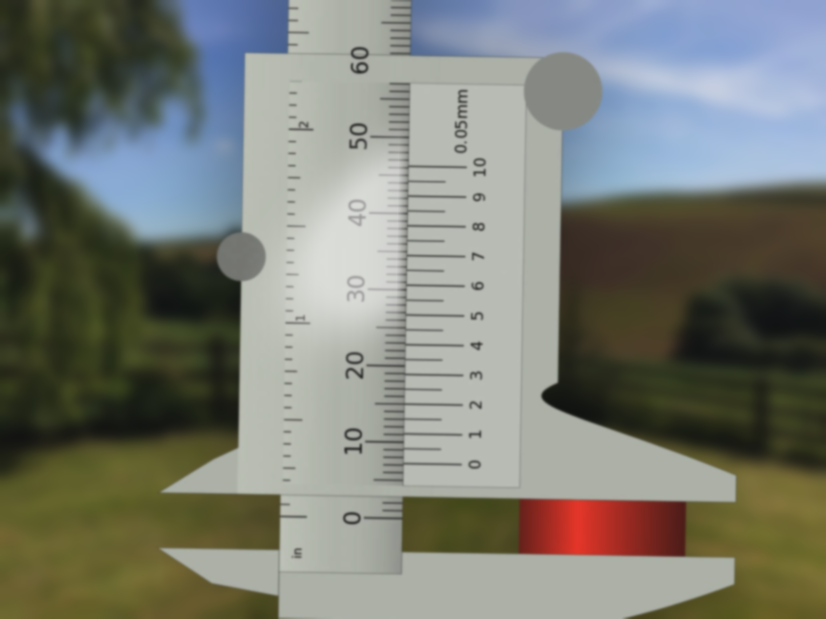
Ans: mm 7.2
